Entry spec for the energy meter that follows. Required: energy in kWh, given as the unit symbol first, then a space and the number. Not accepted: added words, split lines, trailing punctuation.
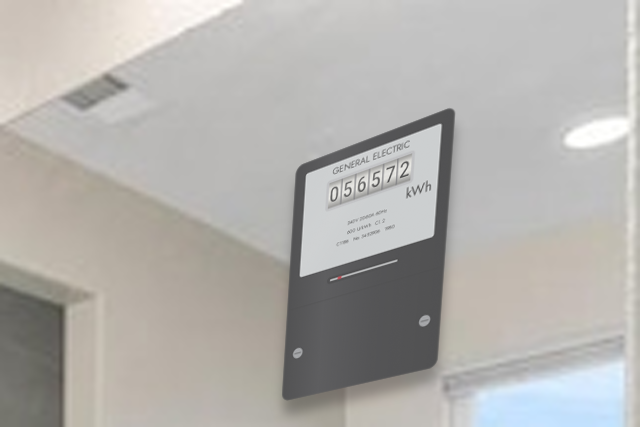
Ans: kWh 56572
